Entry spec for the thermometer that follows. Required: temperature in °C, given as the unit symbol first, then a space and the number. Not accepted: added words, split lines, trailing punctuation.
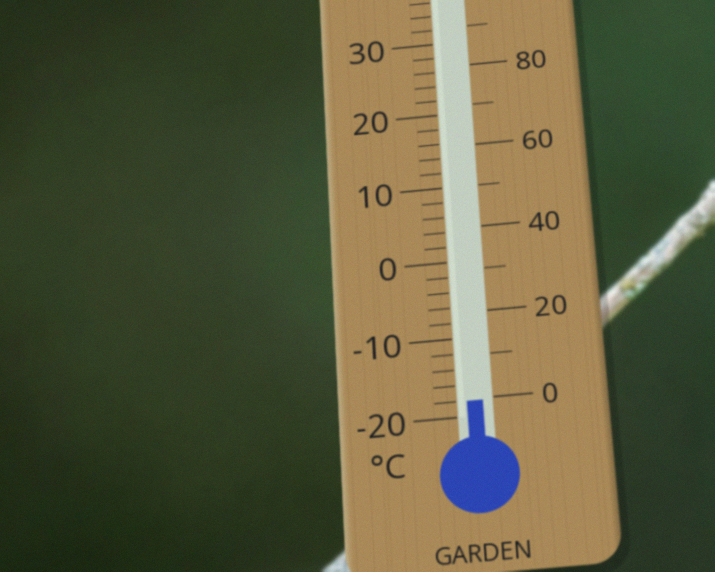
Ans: °C -18
